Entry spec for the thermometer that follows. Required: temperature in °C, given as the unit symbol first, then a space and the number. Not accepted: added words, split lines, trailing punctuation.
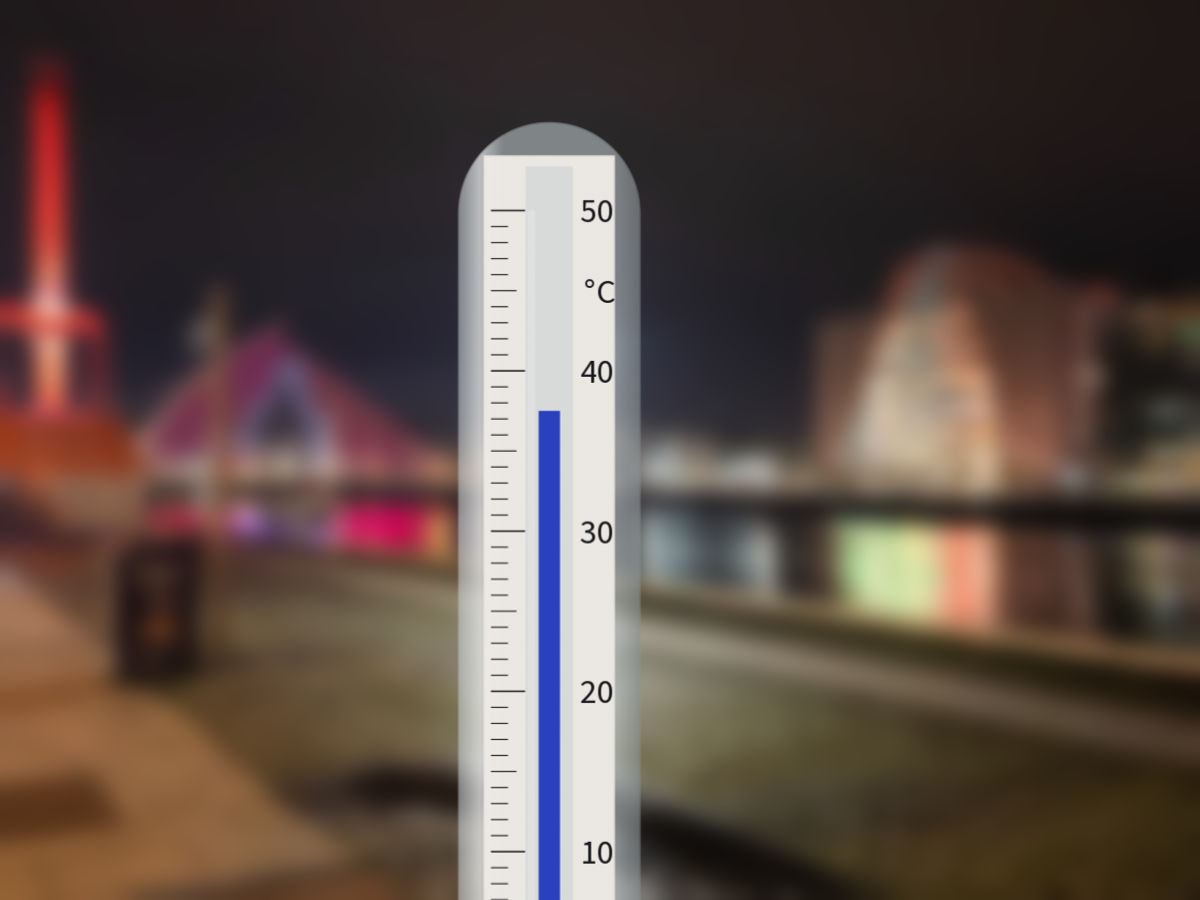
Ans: °C 37.5
